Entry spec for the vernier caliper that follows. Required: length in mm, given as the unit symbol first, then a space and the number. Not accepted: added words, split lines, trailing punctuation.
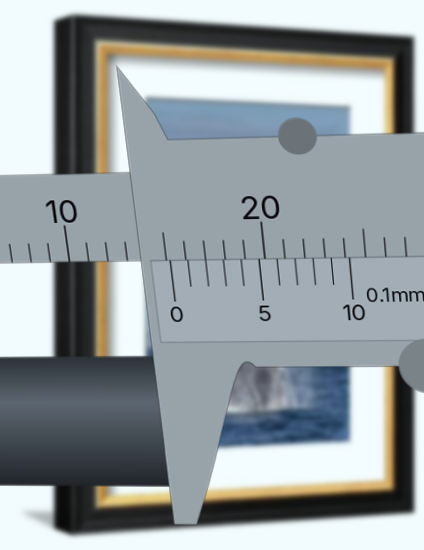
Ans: mm 15.2
